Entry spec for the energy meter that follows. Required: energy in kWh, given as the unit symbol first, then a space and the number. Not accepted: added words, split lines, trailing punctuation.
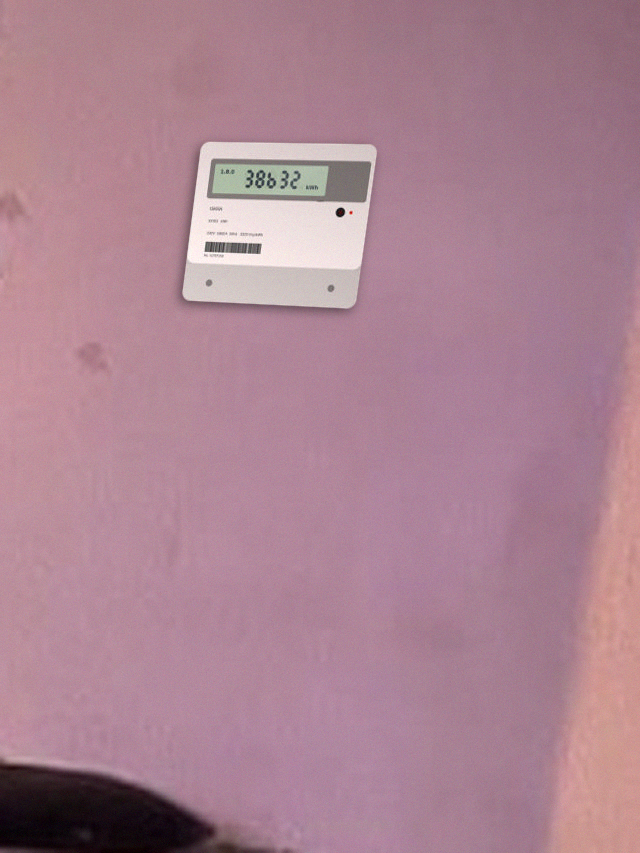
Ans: kWh 38632
